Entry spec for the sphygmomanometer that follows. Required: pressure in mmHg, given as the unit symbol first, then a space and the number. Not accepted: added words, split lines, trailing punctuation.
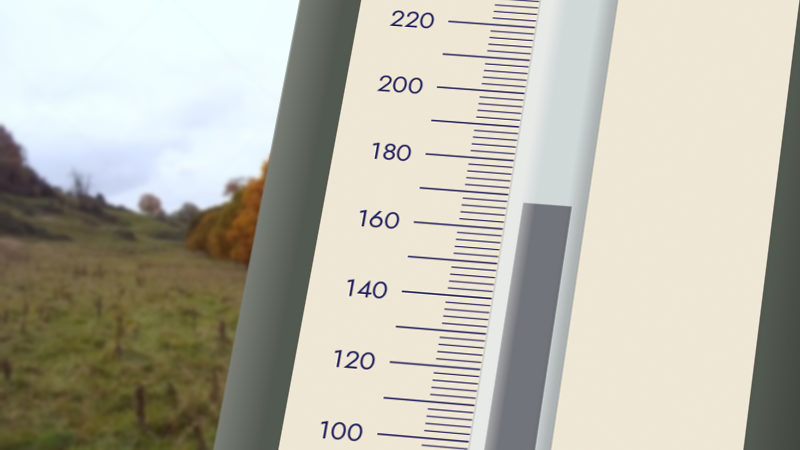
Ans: mmHg 168
